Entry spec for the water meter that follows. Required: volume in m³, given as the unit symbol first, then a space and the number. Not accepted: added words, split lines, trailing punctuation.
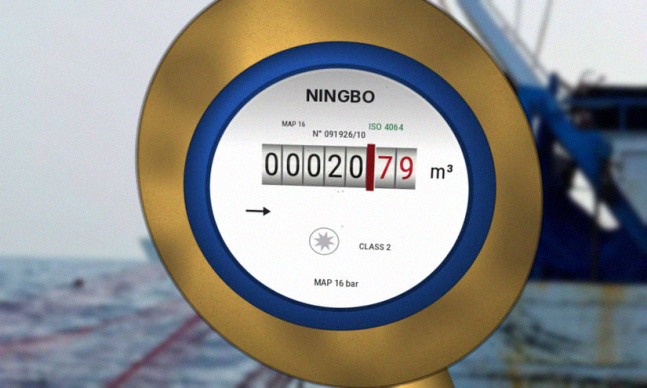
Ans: m³ 20.79
